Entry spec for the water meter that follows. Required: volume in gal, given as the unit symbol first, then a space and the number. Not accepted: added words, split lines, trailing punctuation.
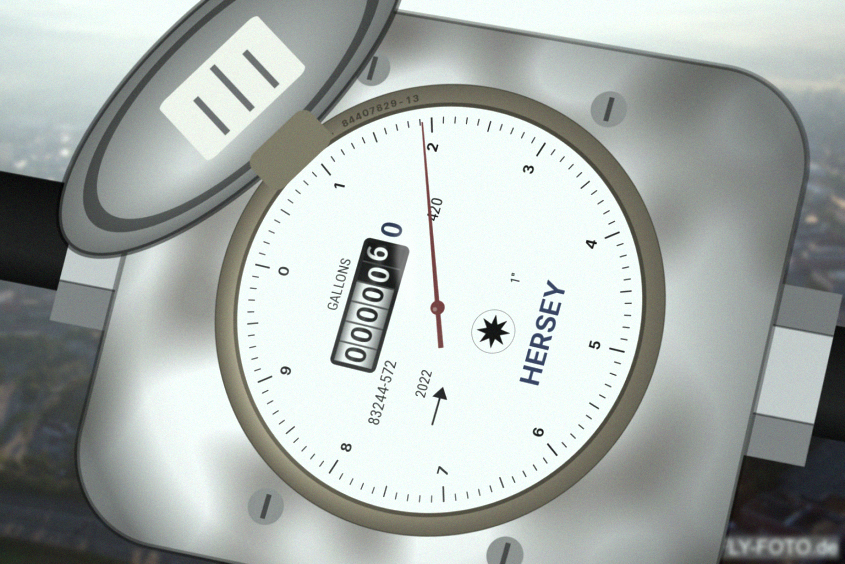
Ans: gal 61.9
